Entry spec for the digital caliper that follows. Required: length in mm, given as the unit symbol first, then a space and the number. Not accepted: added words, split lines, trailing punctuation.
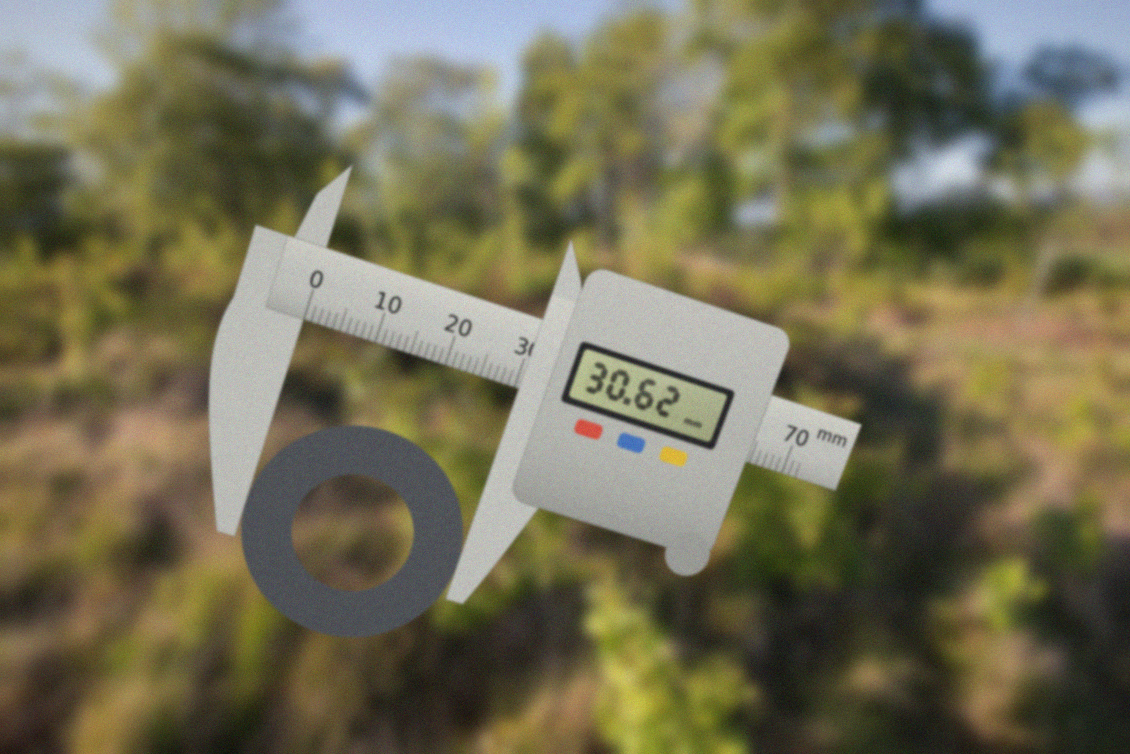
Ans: mm 30.62
